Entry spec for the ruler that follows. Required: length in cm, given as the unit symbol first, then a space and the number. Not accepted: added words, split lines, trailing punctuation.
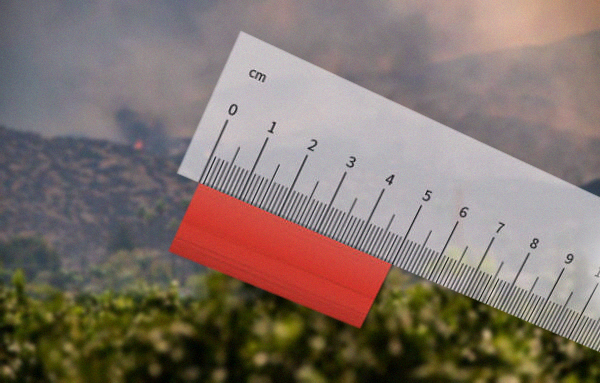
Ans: cm 5
